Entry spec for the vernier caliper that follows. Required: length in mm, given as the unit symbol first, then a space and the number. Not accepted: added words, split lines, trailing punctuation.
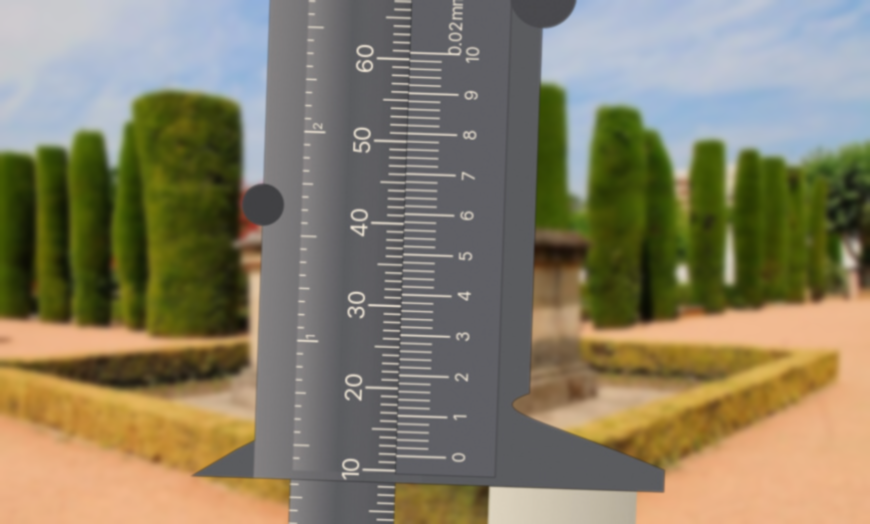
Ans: mm 11.8
